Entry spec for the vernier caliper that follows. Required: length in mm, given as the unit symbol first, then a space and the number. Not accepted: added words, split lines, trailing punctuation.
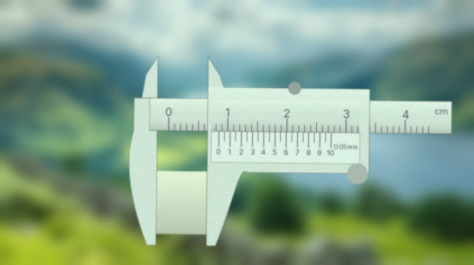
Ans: mm 8.5
